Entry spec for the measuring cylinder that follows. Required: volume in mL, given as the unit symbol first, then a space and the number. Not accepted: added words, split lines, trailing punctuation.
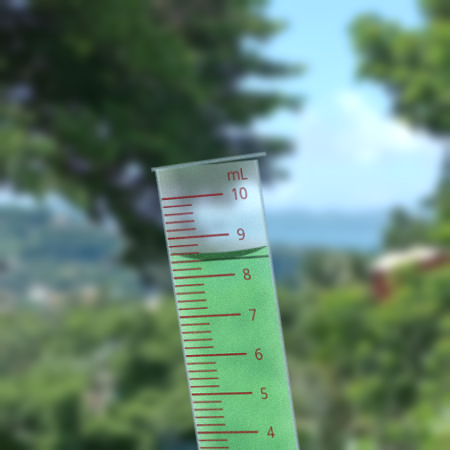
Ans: mL 8.4
